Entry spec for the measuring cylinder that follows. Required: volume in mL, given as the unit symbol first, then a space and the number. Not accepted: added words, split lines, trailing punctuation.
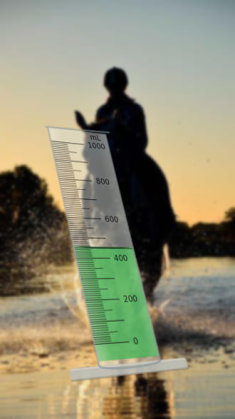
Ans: mL 450
